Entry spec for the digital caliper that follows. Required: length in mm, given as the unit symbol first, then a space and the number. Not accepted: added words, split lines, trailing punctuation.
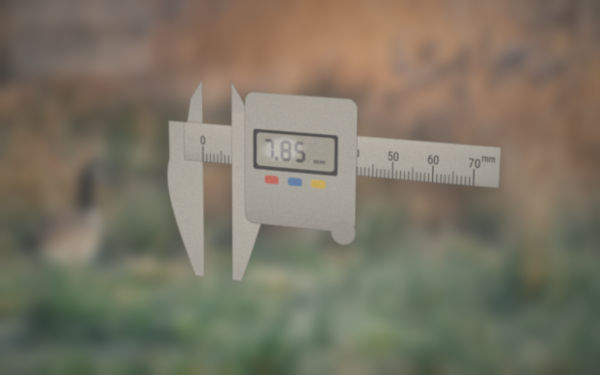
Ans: mm 7.85
